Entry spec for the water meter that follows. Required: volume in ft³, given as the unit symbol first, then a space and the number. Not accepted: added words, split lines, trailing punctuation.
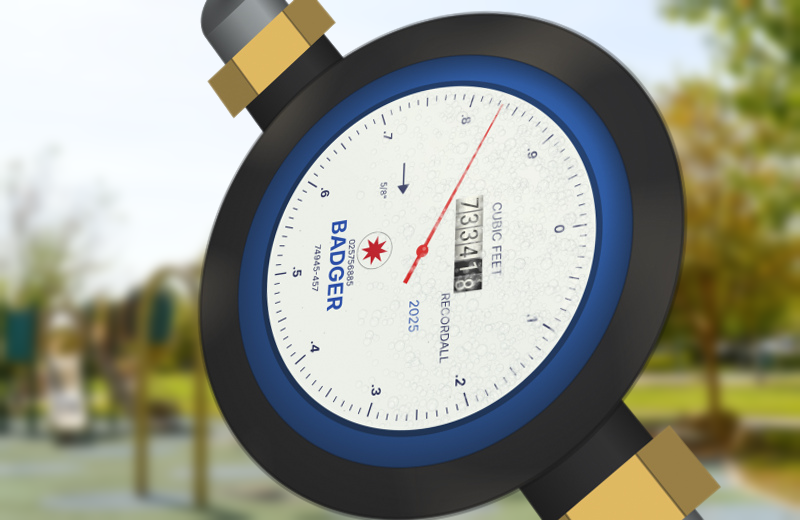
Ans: ft³ 733417.83
